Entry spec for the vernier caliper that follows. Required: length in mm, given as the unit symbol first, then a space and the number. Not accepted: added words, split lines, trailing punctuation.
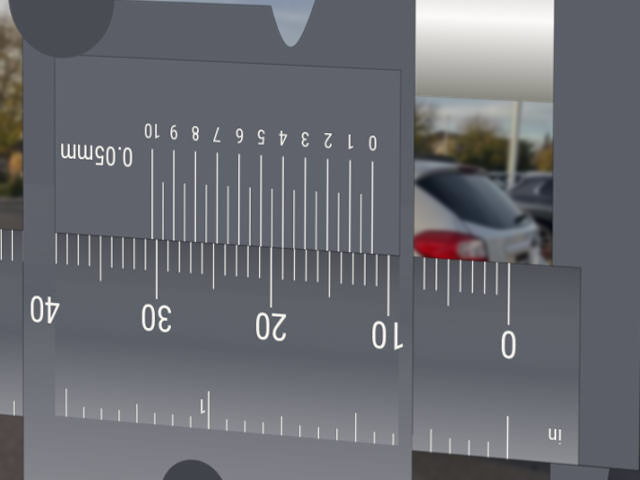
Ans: mm 11.4
